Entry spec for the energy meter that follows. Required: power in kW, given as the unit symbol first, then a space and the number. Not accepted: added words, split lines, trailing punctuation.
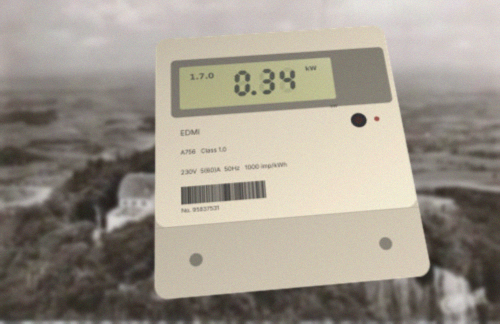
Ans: kW 0.34
